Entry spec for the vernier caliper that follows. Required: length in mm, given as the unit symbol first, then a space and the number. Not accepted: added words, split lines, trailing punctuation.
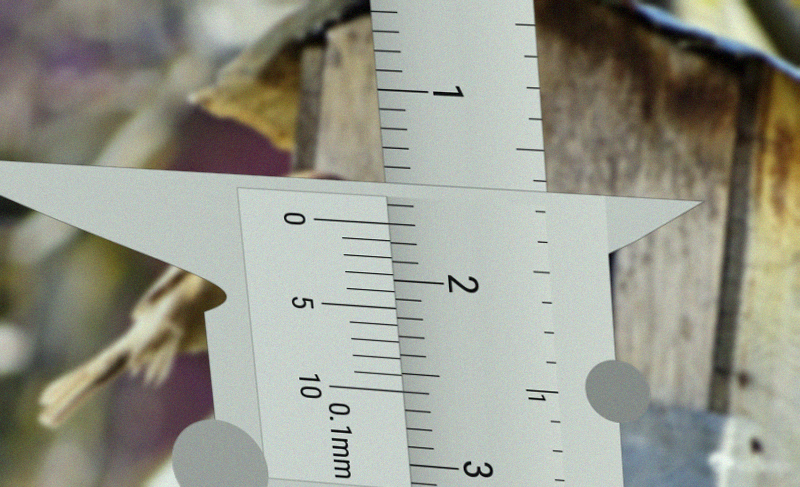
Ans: mm 17.0
